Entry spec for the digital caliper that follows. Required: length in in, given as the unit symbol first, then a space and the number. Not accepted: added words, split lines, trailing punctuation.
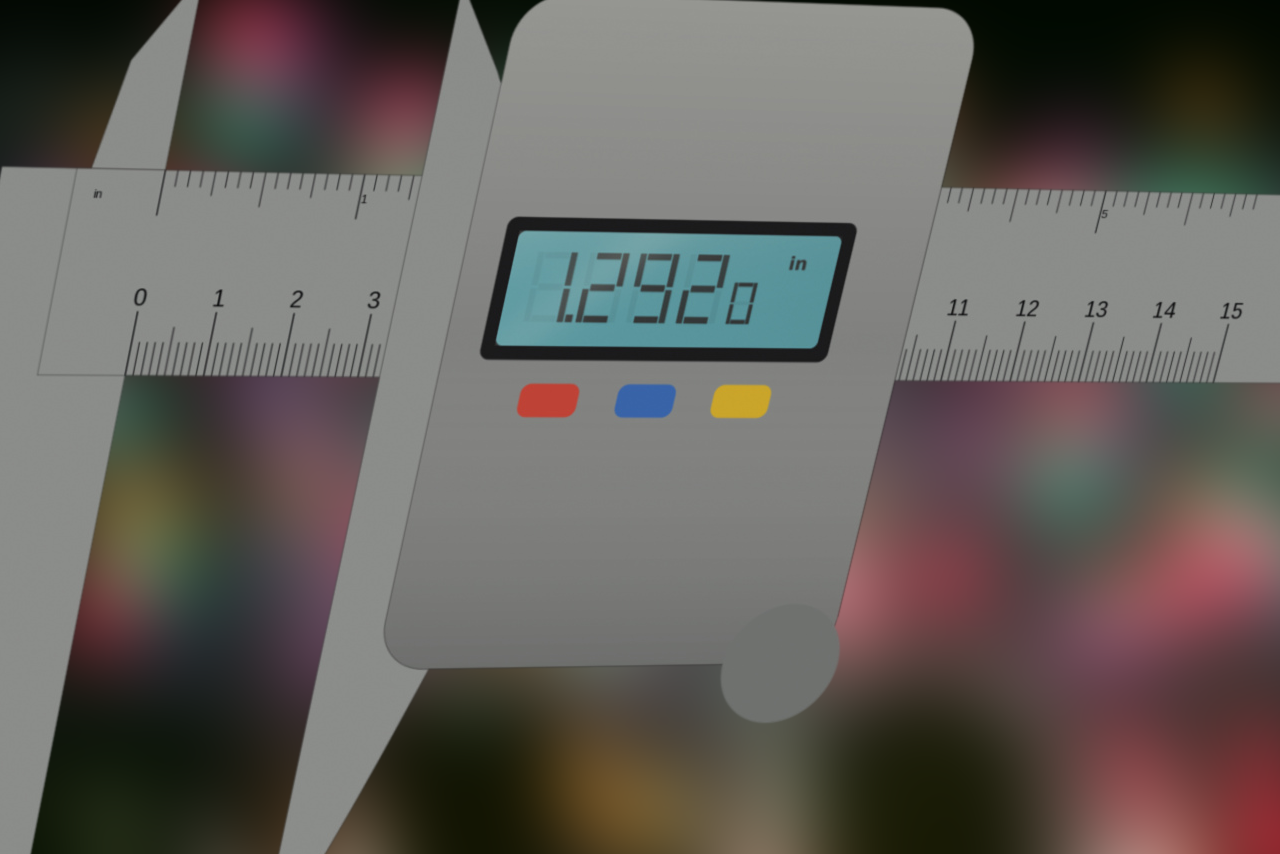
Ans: in 1.2920
